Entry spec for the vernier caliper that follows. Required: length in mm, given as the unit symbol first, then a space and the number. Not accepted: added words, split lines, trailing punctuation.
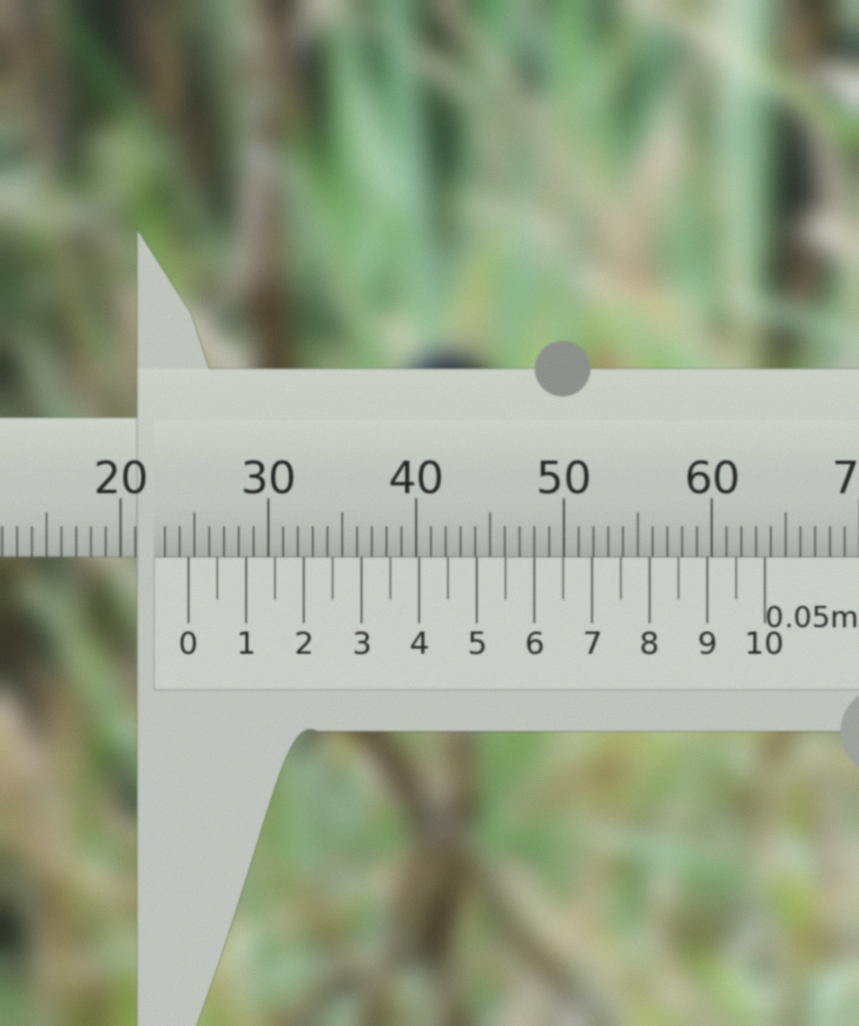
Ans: mm 24.6
